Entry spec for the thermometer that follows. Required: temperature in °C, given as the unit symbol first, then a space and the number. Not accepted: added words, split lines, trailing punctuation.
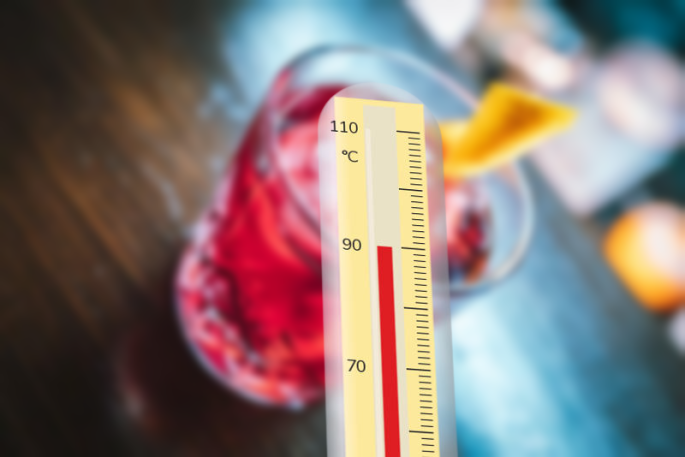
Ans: °C 90
